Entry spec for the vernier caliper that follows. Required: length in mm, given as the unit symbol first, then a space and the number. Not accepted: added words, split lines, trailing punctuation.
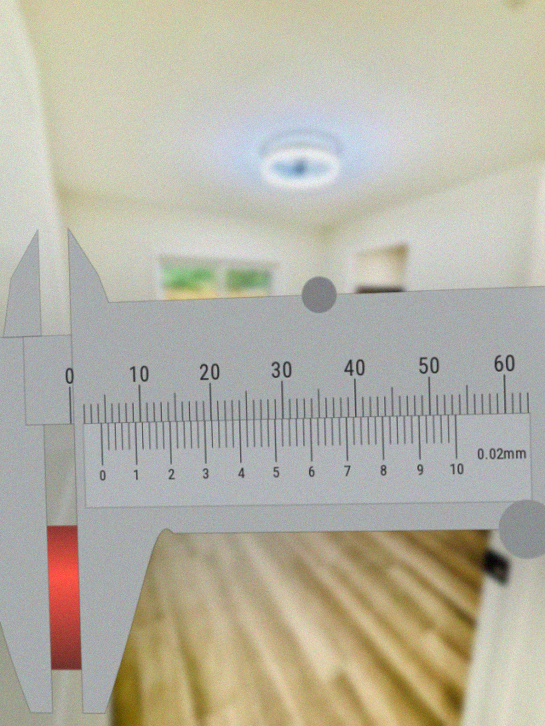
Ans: mm 4.4
